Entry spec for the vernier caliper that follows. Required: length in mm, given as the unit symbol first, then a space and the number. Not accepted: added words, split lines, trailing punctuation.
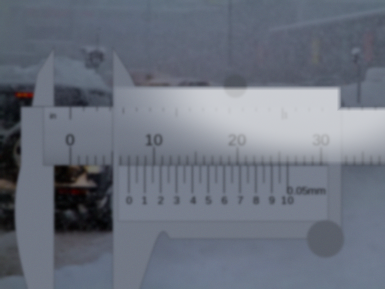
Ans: mm 7.0
